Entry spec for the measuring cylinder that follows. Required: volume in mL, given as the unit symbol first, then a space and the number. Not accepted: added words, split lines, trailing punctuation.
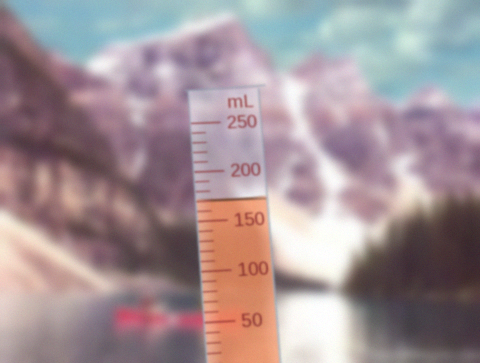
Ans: mL 170
